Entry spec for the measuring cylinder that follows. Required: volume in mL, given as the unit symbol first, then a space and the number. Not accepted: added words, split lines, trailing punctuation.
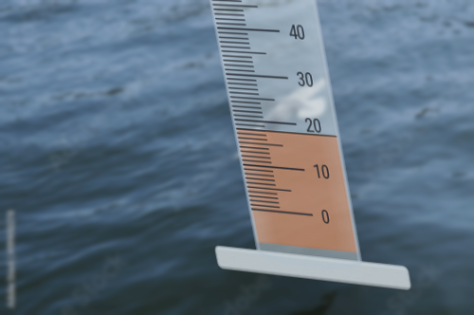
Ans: mL 18
